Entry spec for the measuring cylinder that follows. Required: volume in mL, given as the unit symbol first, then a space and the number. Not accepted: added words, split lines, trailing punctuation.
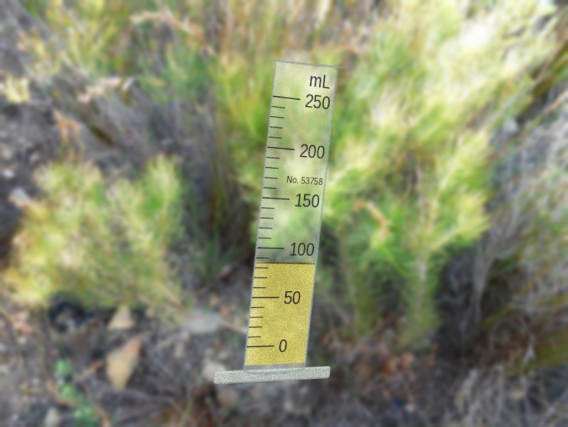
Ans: mL 85
